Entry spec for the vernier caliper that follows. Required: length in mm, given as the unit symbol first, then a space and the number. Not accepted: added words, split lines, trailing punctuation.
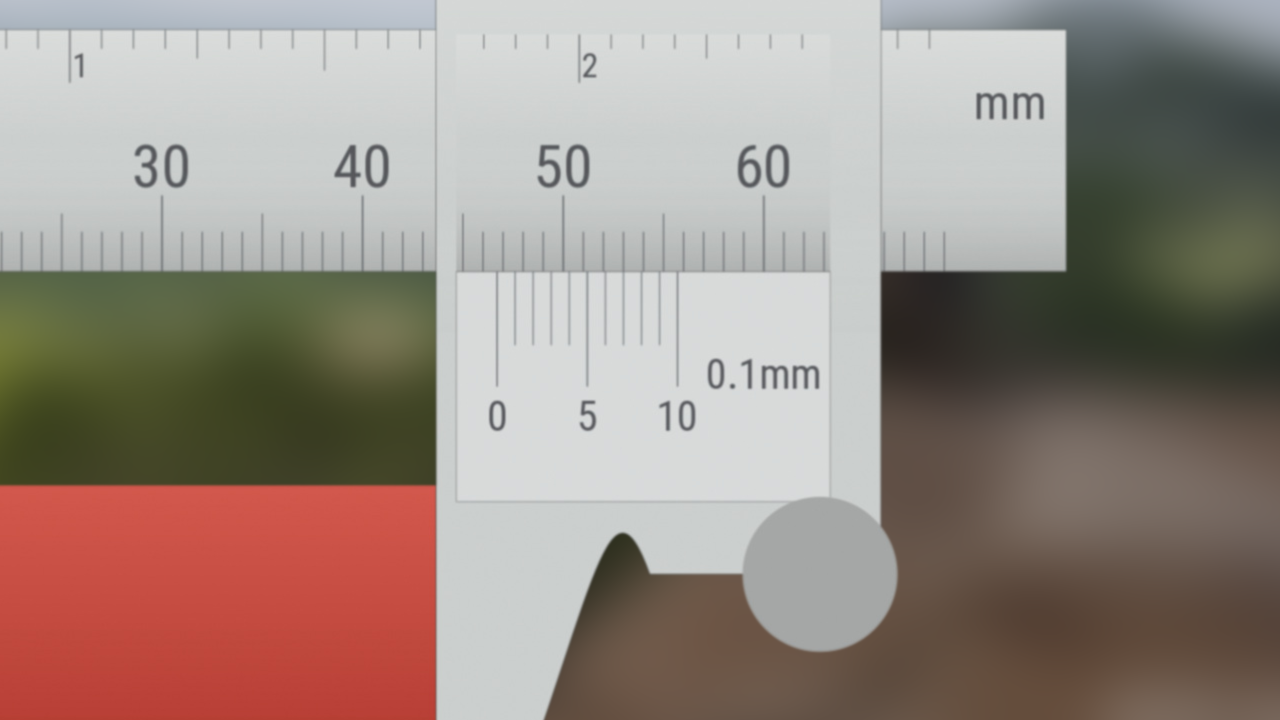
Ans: mm 46.7
